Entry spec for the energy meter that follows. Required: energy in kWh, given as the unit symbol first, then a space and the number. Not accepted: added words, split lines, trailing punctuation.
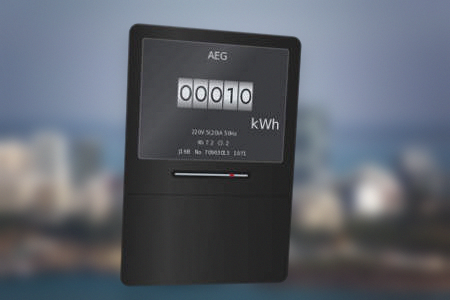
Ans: kWh 10
